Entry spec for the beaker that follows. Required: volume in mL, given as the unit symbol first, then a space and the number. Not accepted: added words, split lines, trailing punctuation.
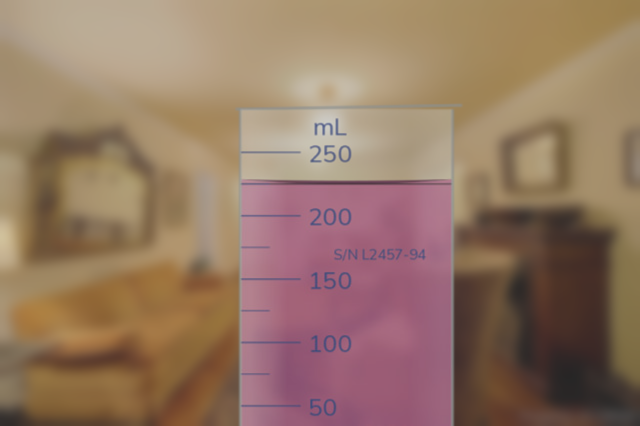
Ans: mL 225
